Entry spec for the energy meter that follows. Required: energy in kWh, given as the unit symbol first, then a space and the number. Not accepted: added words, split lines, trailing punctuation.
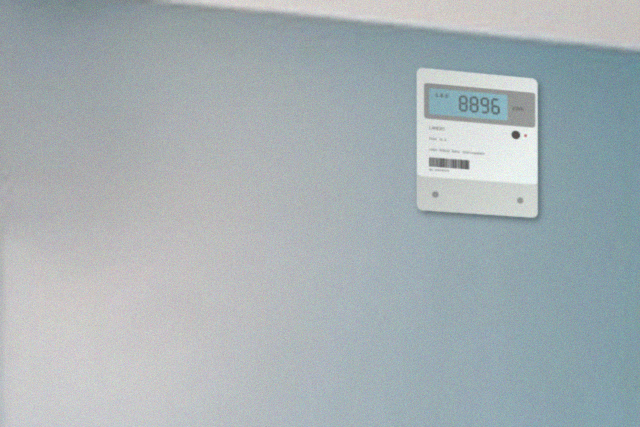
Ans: kWh 8896
